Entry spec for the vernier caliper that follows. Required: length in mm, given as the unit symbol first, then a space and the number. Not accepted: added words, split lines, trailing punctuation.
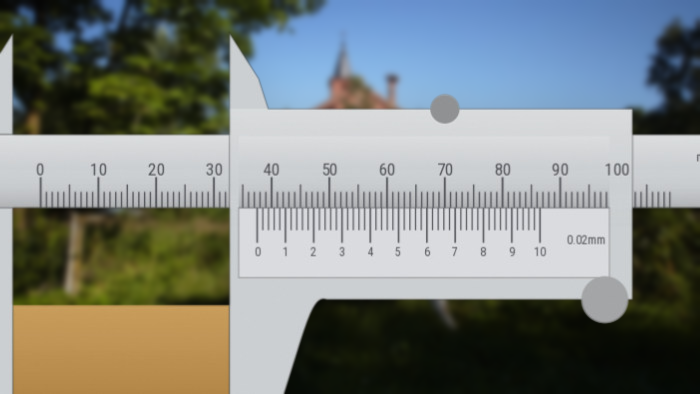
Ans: mm 37.5
